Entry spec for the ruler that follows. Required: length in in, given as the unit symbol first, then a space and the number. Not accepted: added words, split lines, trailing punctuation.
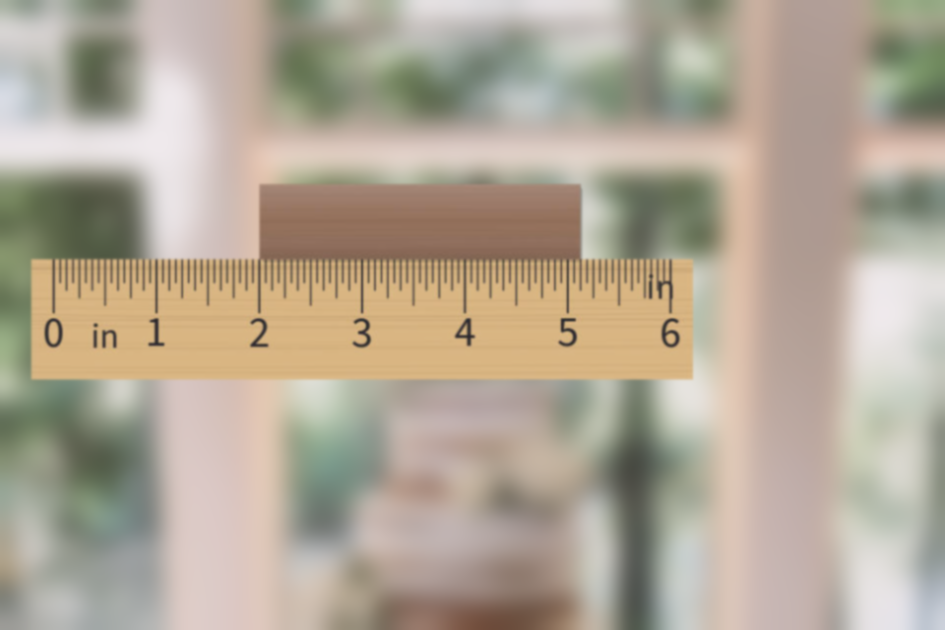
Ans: in 3.125
